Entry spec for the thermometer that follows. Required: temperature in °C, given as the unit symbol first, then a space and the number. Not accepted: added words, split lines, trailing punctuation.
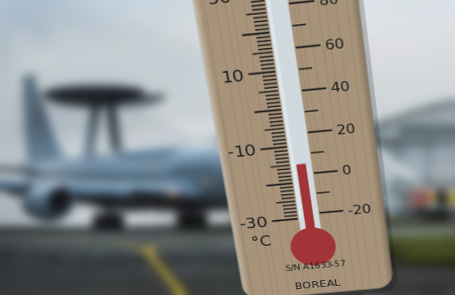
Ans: °C -15
